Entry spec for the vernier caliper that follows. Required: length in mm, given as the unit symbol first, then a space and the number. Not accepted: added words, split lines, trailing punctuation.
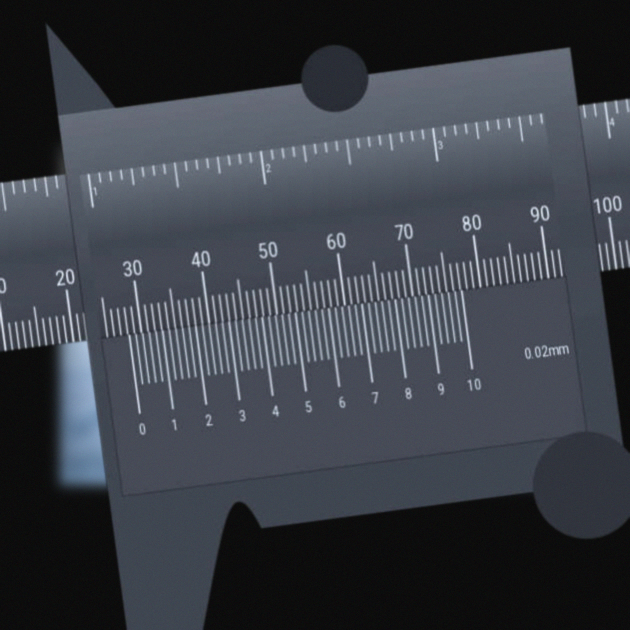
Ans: mm 28.2
